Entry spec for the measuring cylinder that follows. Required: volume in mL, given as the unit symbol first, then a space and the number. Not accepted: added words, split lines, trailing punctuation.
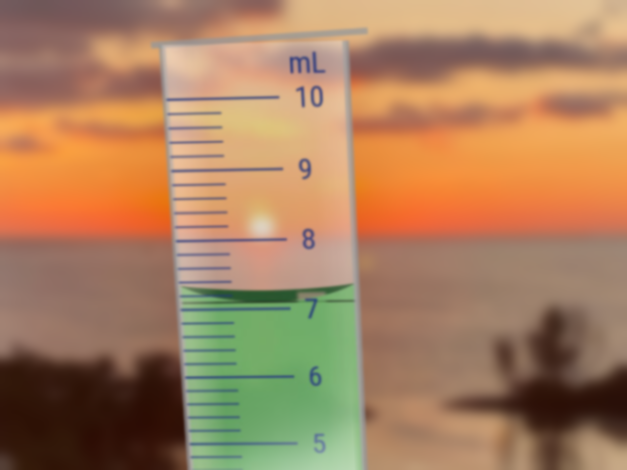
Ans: mL 7.1
